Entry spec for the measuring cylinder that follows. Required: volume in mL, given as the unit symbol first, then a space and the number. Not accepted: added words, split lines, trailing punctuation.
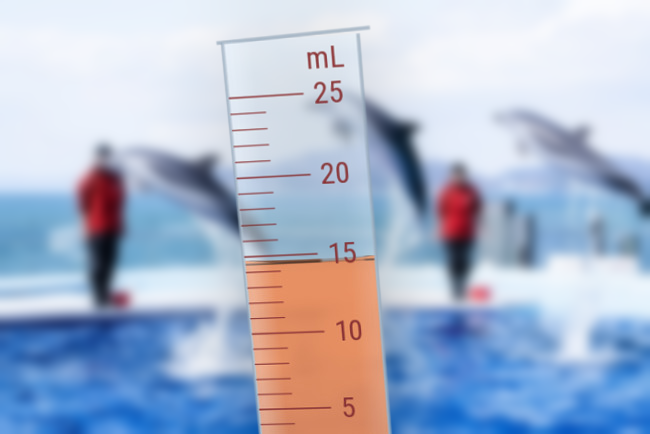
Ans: mL 14.5
